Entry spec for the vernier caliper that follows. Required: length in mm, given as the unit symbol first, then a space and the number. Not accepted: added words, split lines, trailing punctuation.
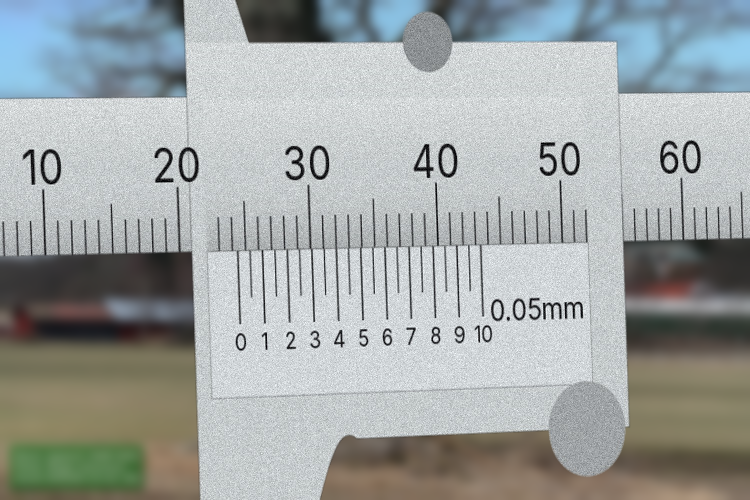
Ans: mm 24.4
